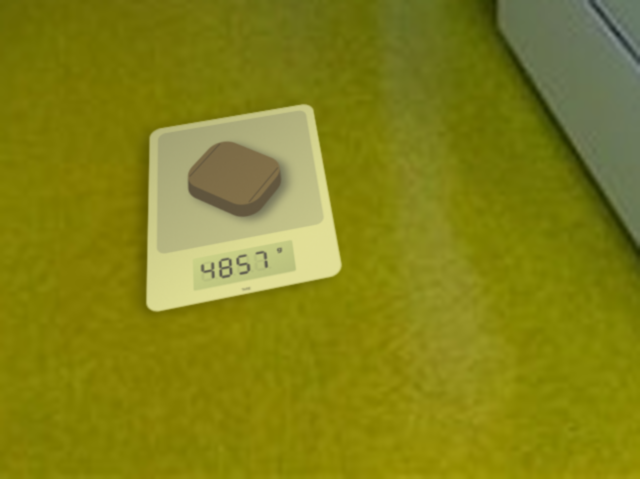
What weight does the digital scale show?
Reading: 4857 g
